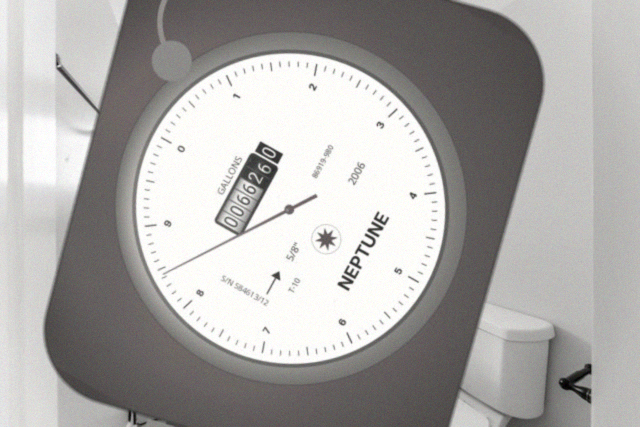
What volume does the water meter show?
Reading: 66258.4 gal
